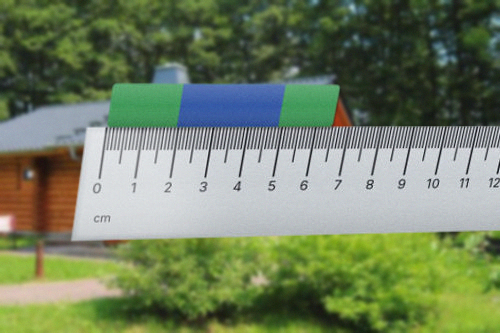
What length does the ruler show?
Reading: 6.5 cm
